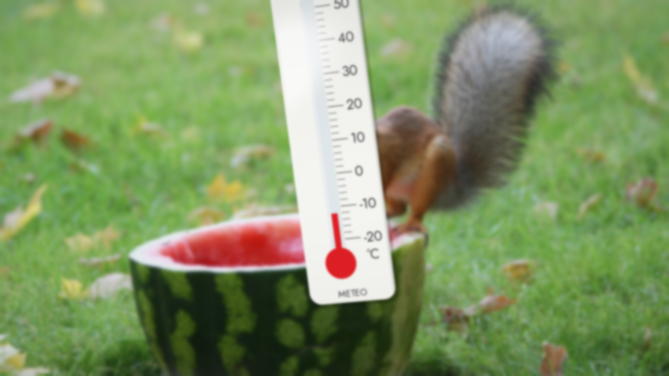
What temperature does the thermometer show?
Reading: -12 °C
